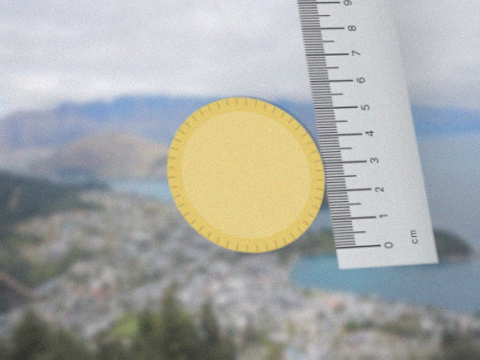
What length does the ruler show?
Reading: 5.5 cm
